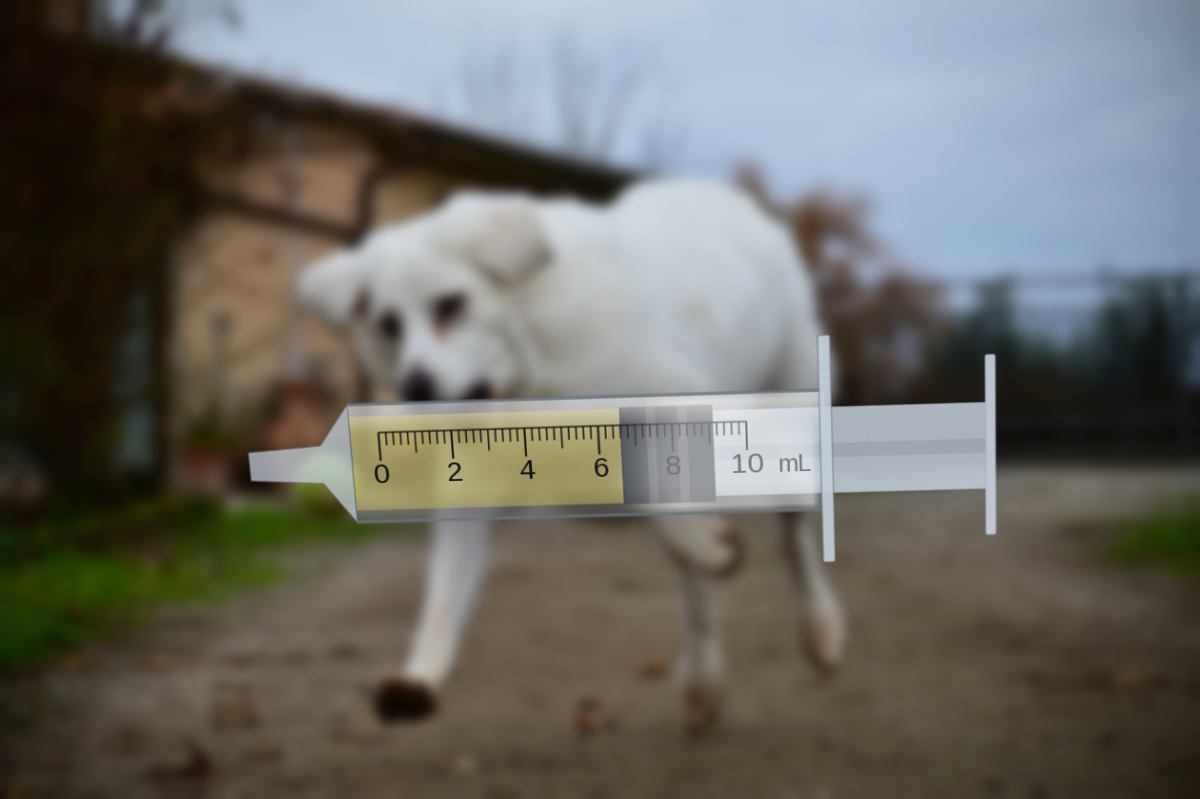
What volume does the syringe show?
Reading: 6.6 mL
